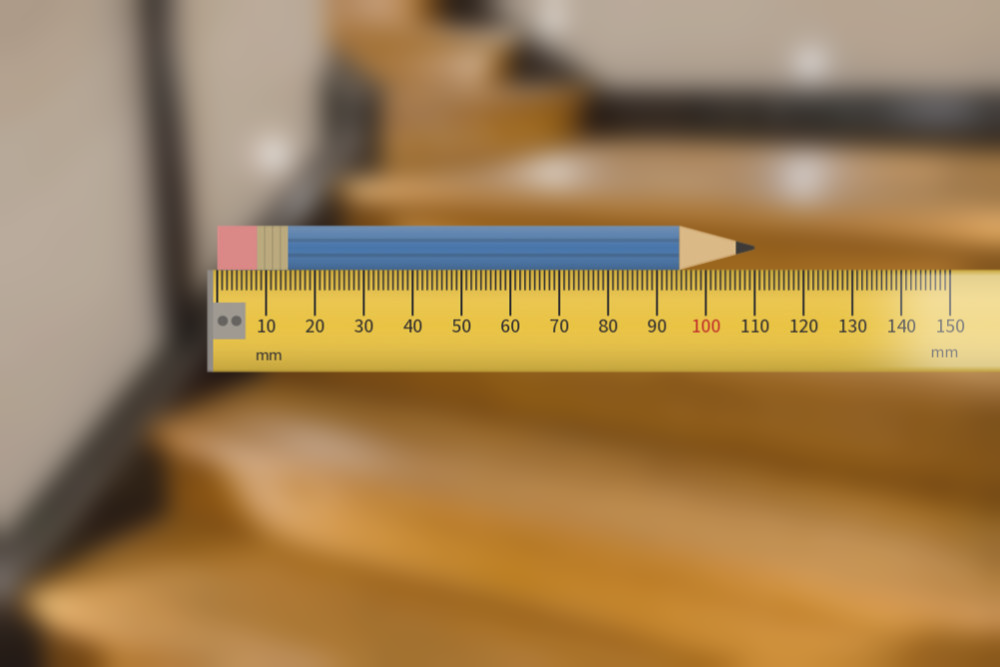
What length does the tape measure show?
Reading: 110 mm
